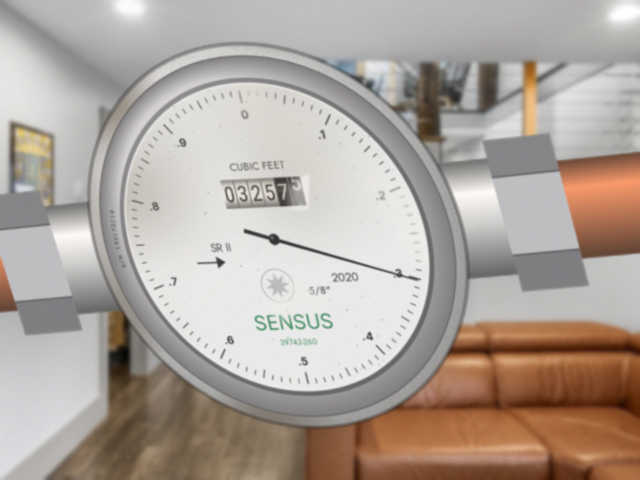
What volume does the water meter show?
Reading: 32575.30 ft³
